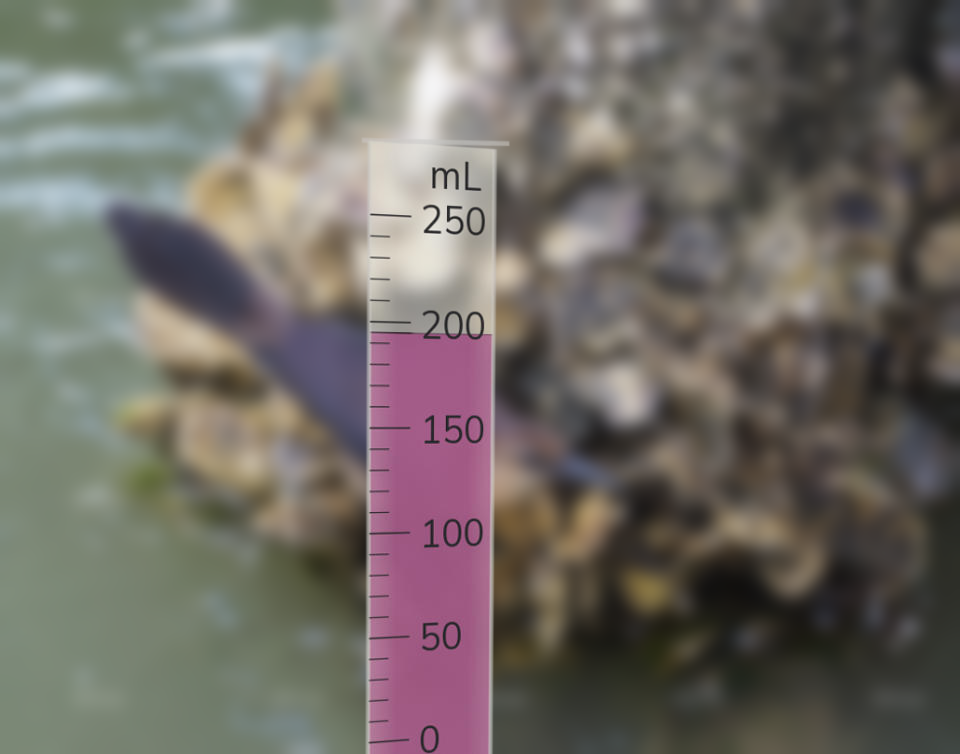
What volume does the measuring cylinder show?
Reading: 195 mL
